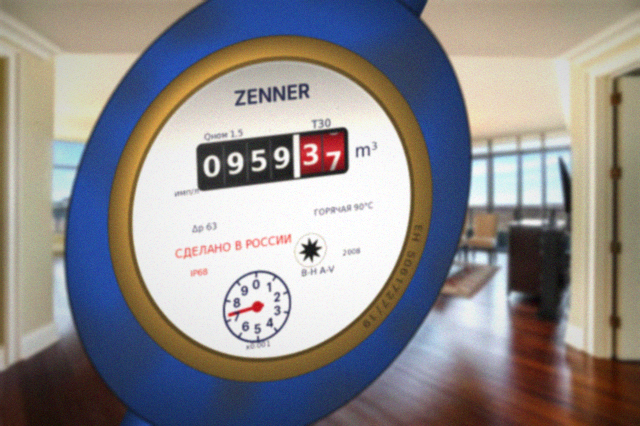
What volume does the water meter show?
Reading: 959.367 m³
